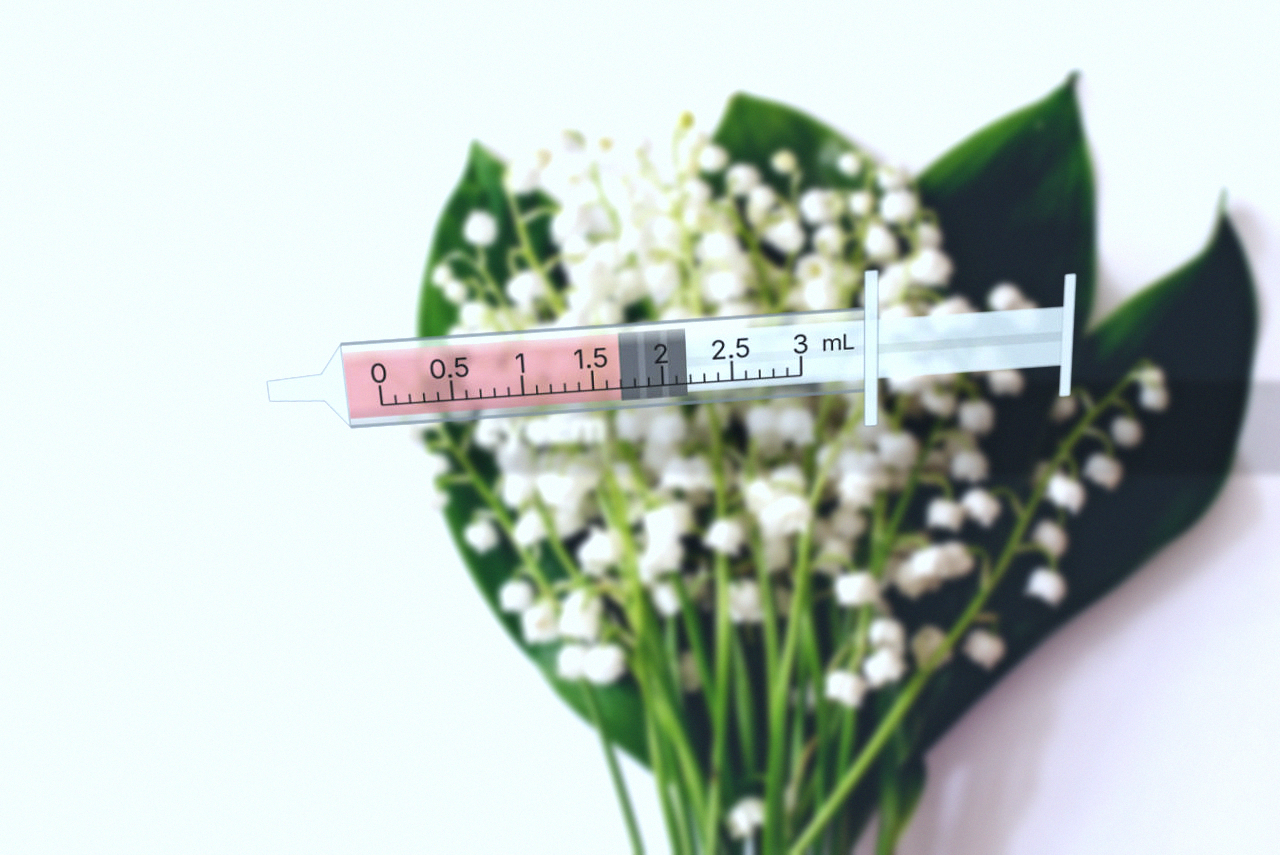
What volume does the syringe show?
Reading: 1.7 mL
